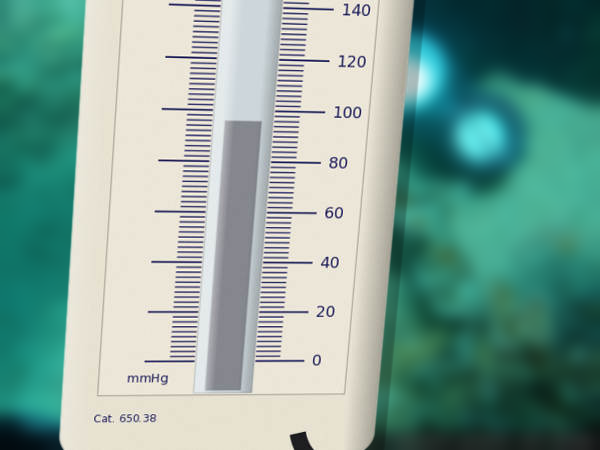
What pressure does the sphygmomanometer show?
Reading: 96 mmHg
